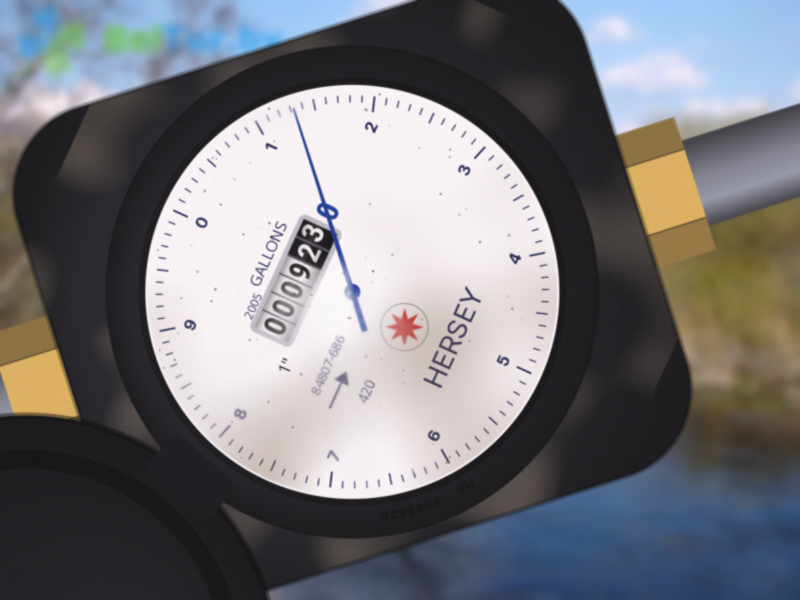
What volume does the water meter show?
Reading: 9231.3 gal
